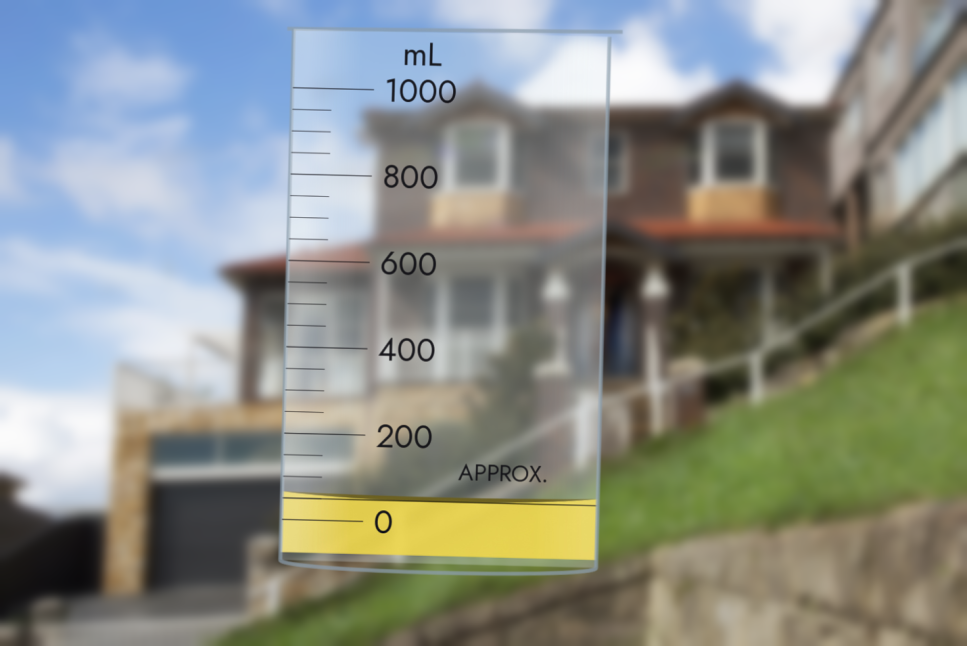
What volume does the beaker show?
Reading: 50 mL
